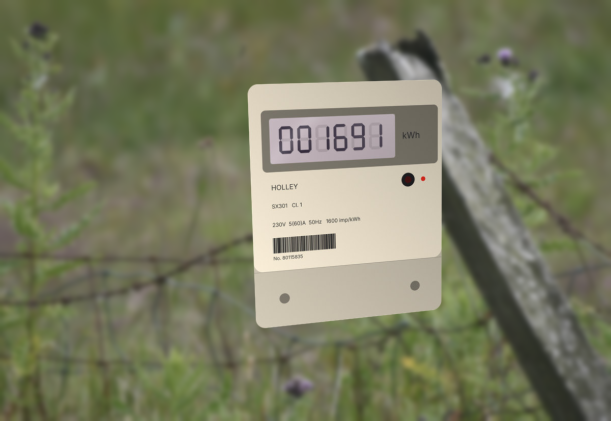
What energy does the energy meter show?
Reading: 1691 kWh
